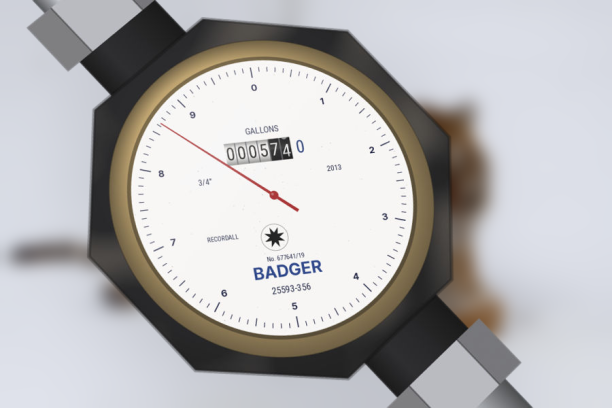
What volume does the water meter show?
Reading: 5738.6 gal
